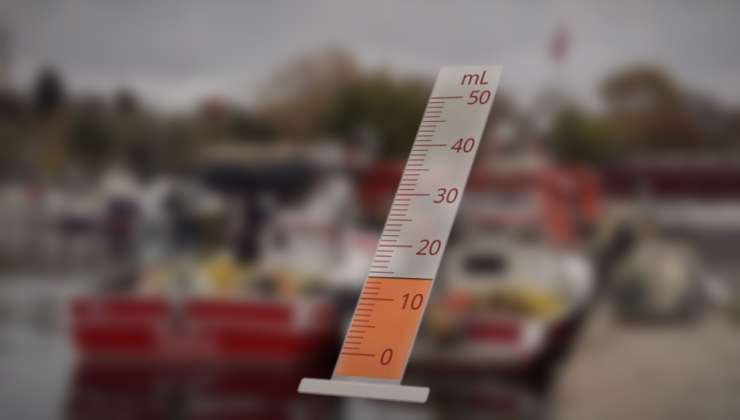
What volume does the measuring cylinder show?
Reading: 14 mL
